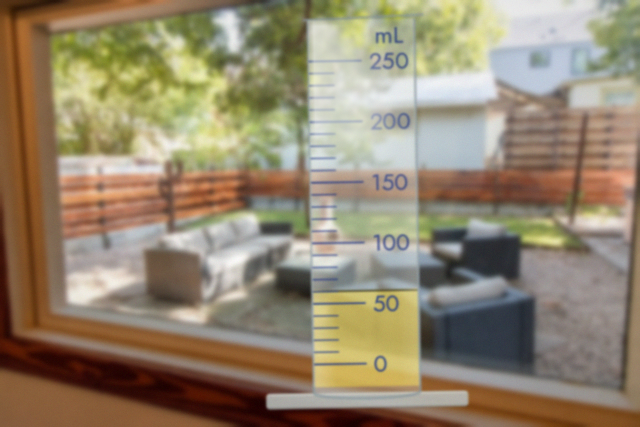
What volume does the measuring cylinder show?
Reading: 60 mL
